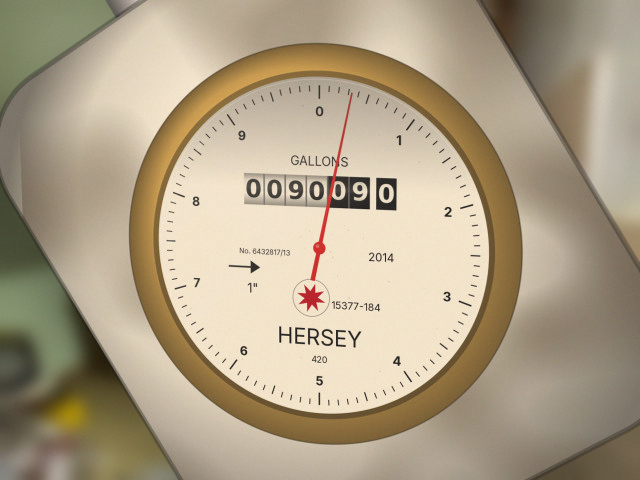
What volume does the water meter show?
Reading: 90090.3 gal
